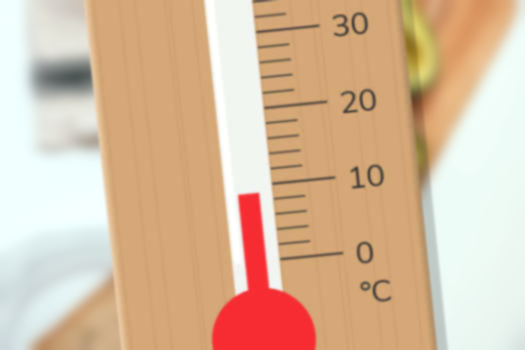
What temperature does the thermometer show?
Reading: 9 °C
